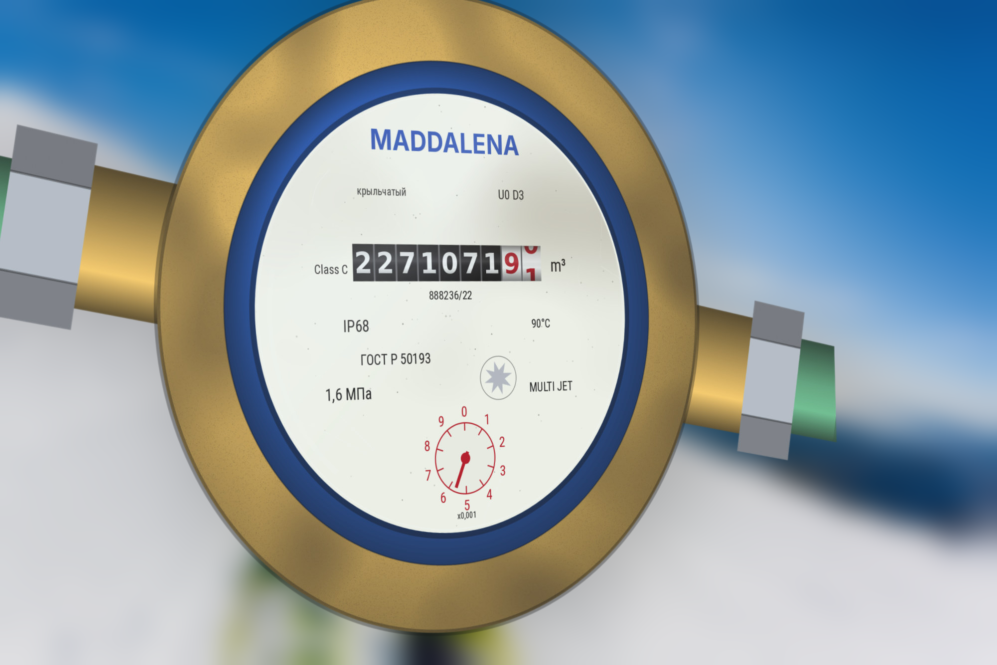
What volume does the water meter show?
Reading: 2271071.905 m³
